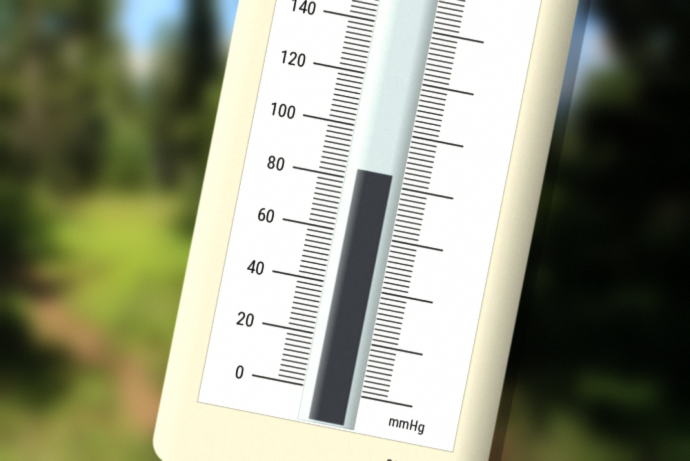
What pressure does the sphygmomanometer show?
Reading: 84 mmHg
